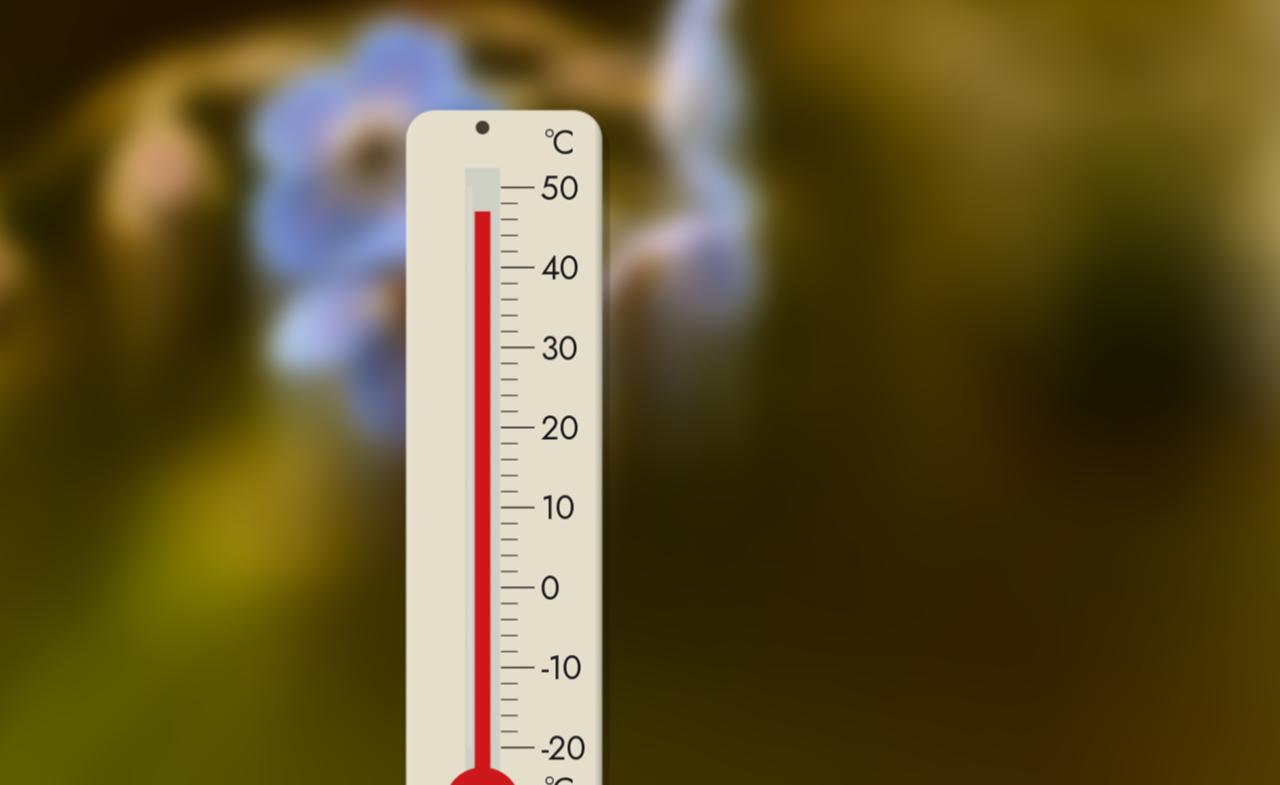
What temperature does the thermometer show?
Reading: 47 °C
